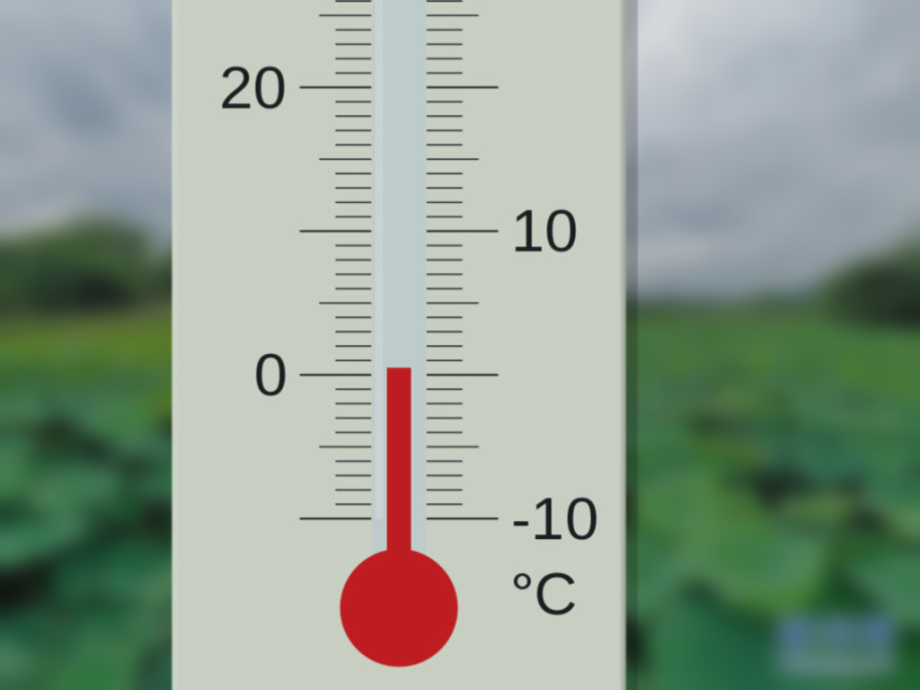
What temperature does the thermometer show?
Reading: 0.5 °C
